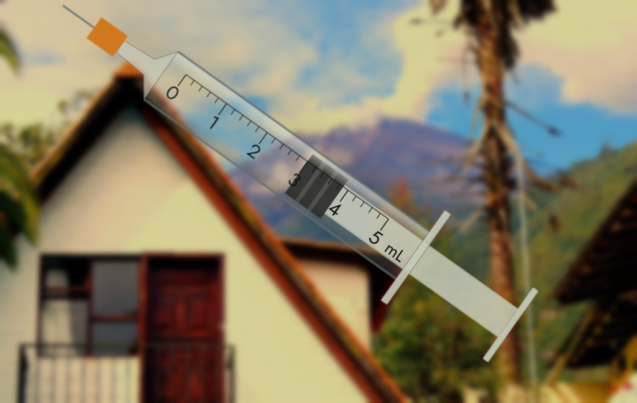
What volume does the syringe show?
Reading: 3 mL
